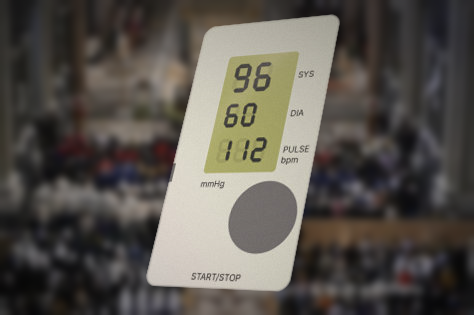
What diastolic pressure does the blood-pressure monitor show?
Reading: 60 mmHg
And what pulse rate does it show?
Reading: 112 bpm
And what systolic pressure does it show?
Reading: 96 mmHg
